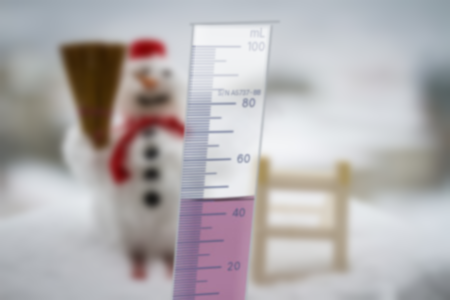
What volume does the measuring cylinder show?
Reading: 45 mL
